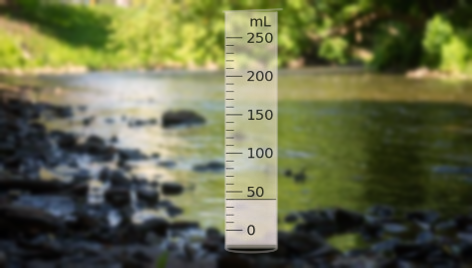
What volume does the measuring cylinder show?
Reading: 40 mL
